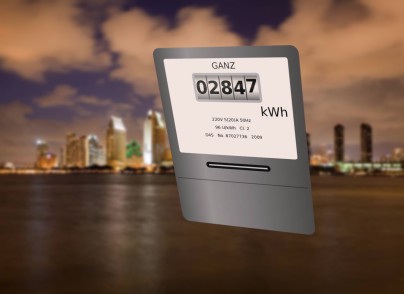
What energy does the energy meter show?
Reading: 2847 kWh
